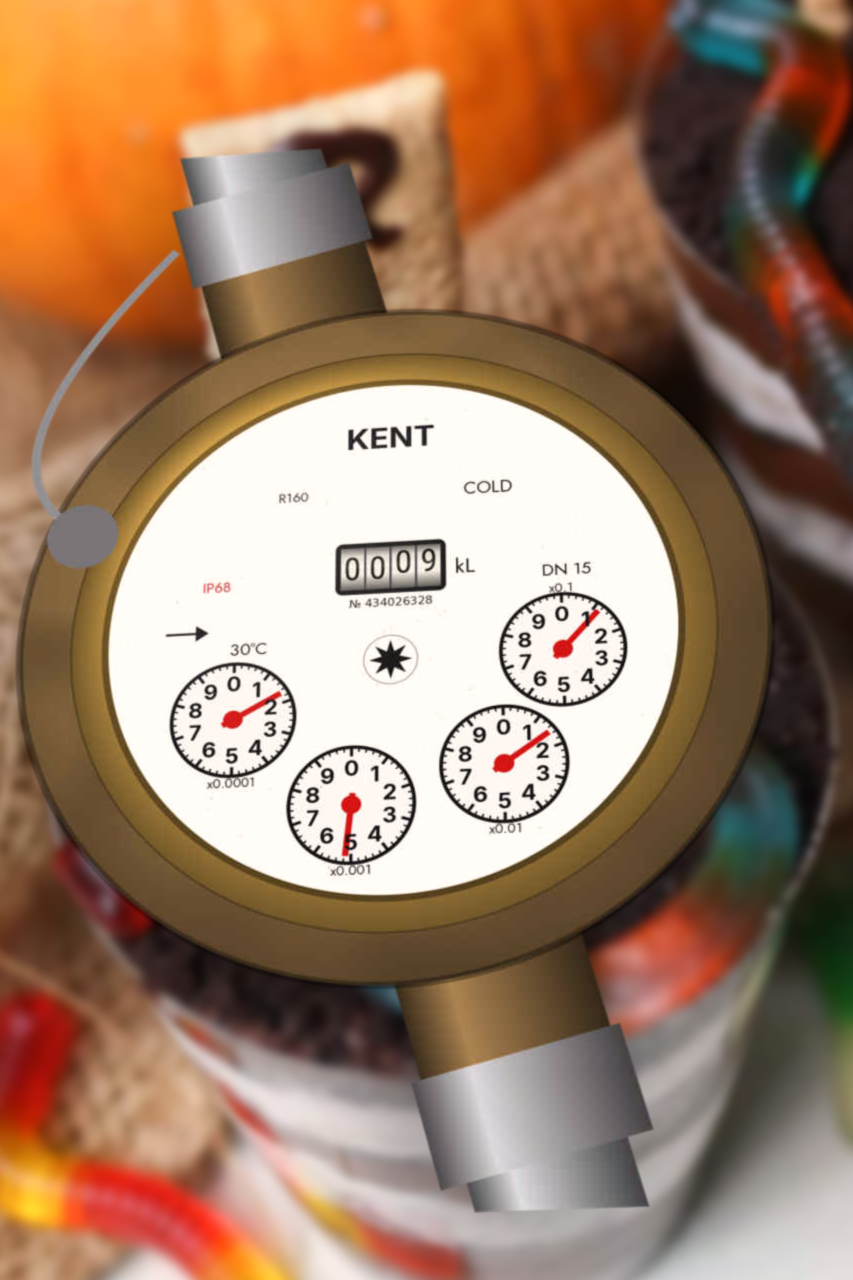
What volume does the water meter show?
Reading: 9.1151 kL
